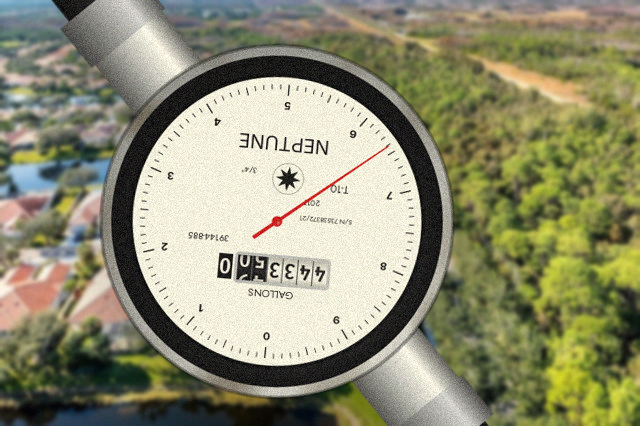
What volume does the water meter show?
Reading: 4433496.4 gal
